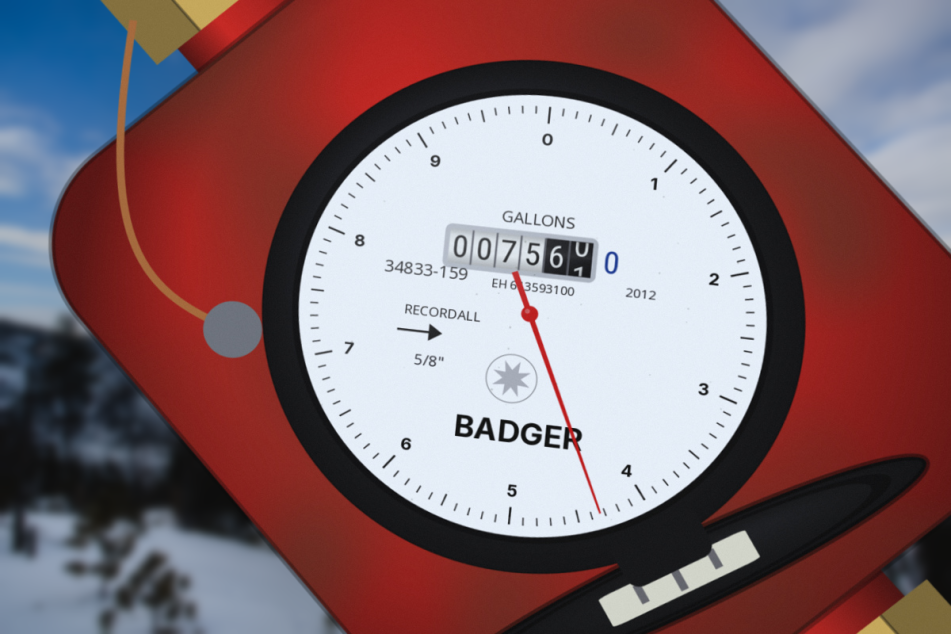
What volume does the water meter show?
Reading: 75604.3 gal
